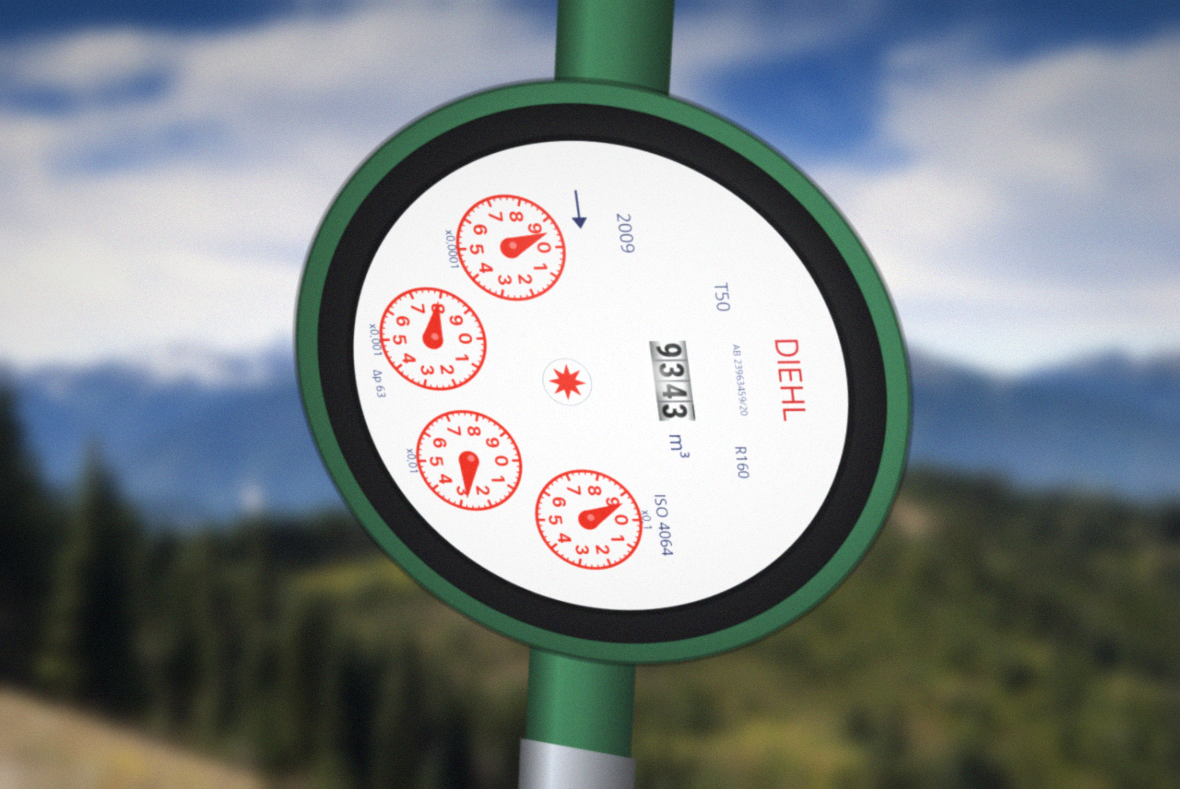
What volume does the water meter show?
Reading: 9342.9279 m³
